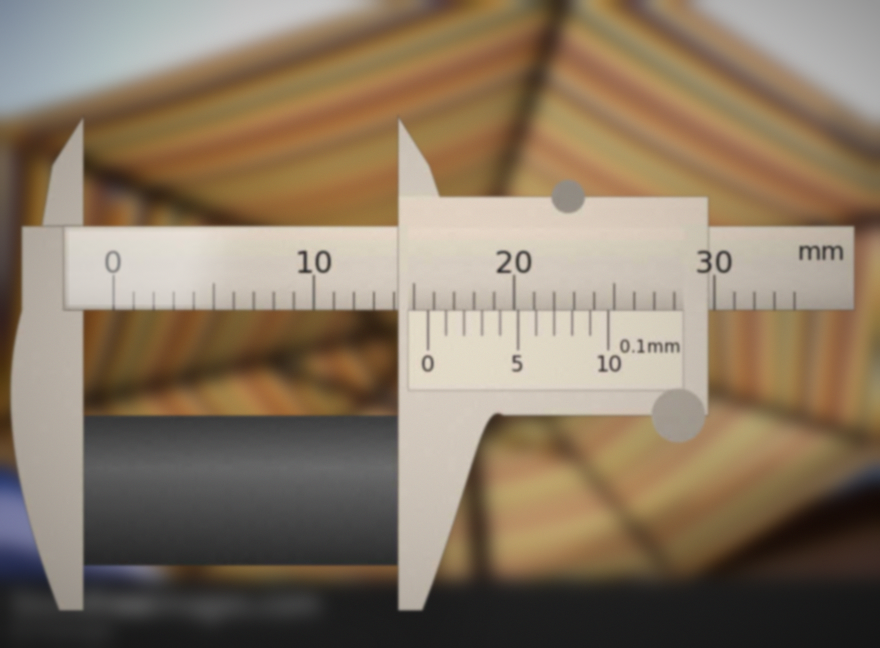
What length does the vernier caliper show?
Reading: 15.7 mm
